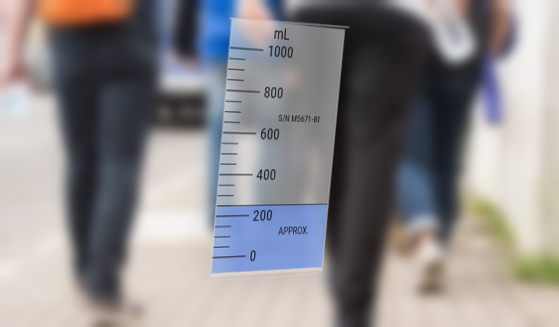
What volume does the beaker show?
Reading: 250 mL
